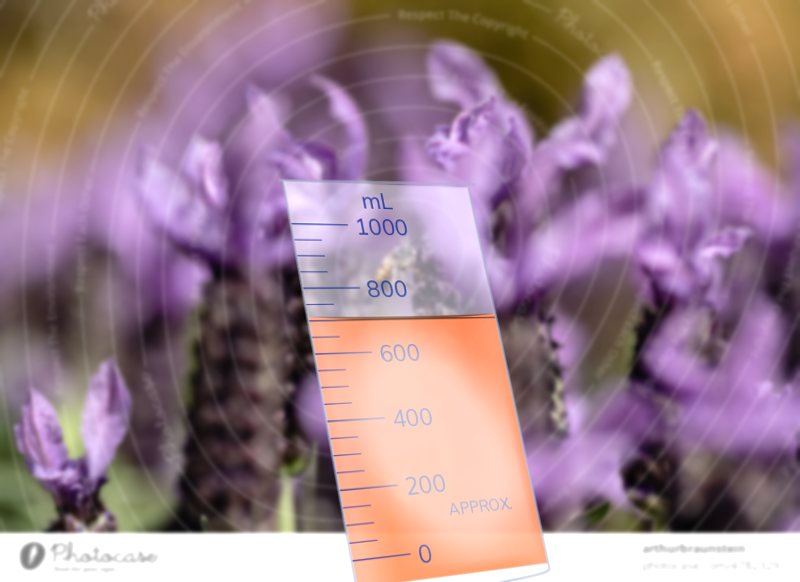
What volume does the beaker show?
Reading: 700 mL
